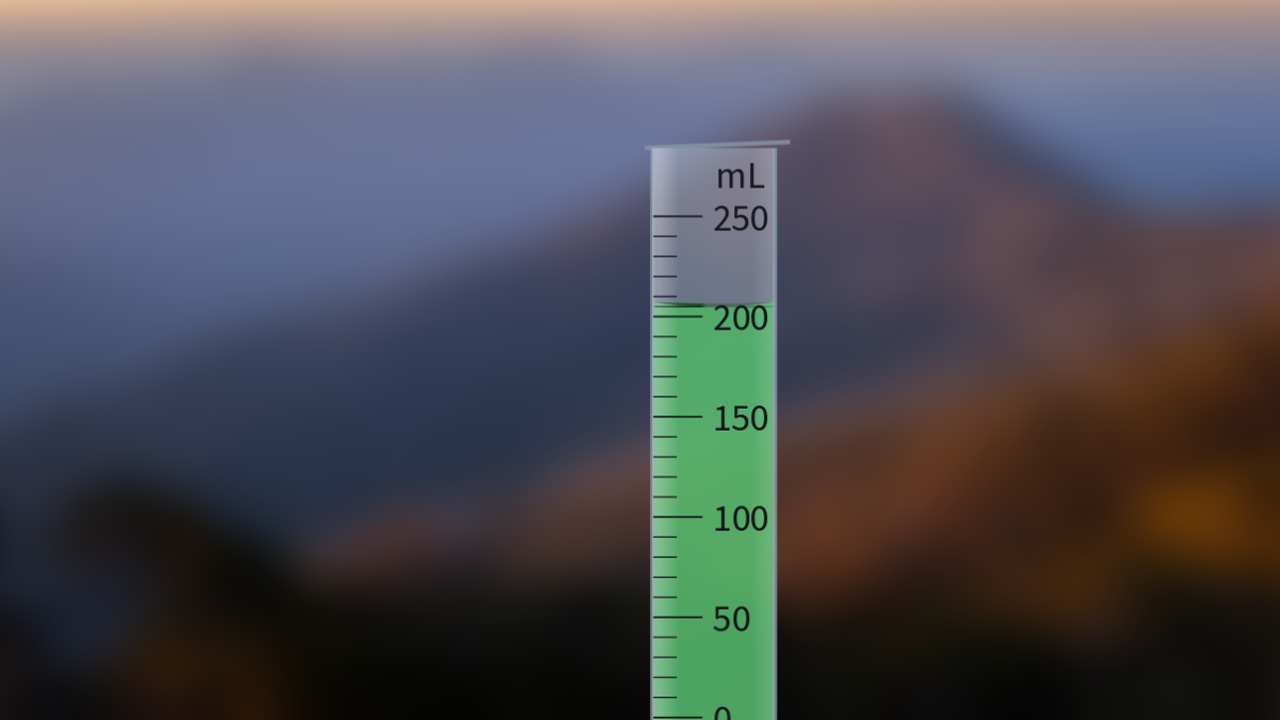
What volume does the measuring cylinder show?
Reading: 205 mL
